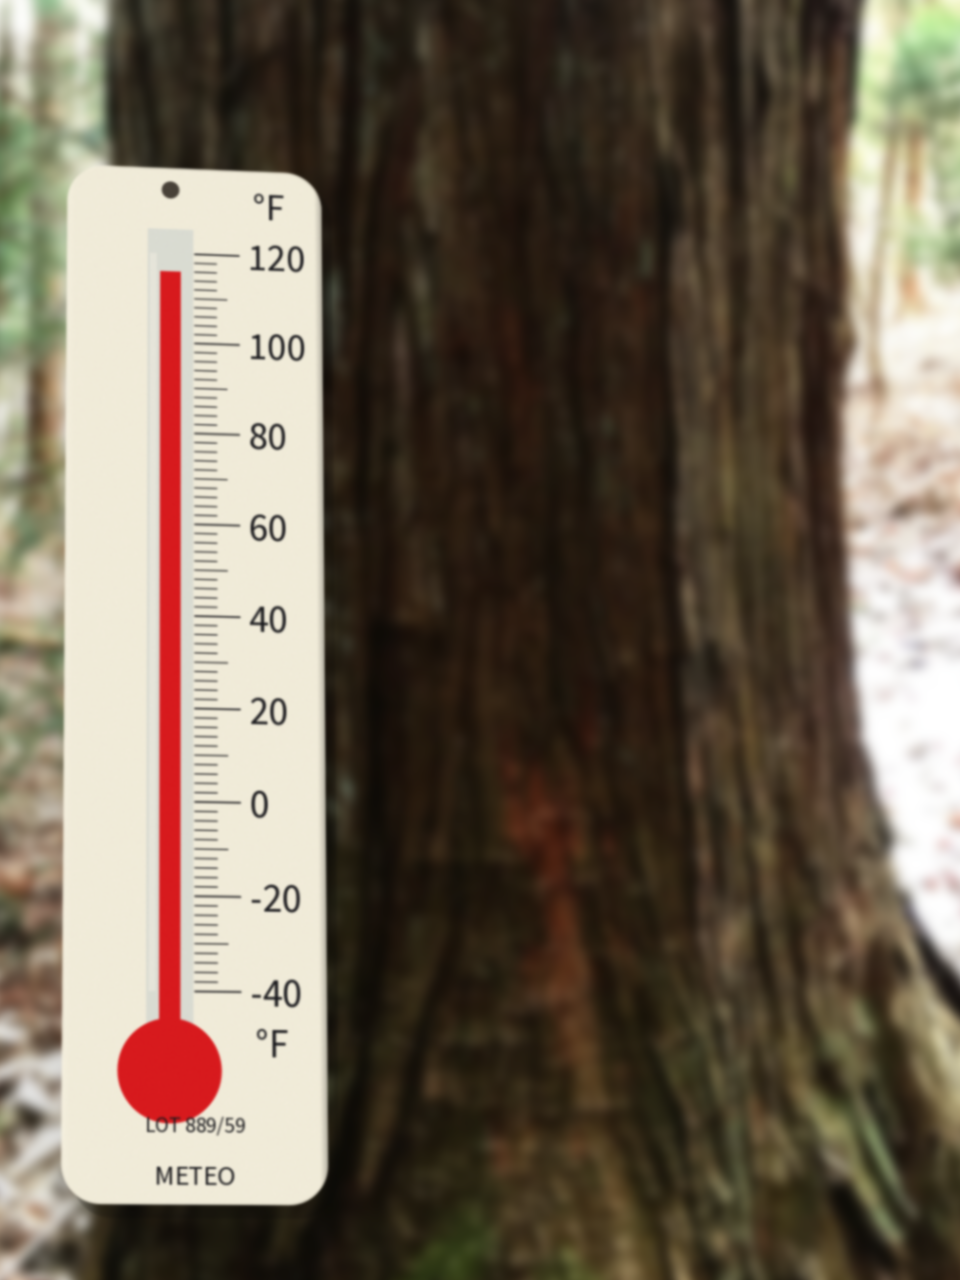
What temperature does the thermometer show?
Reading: 116 °F
